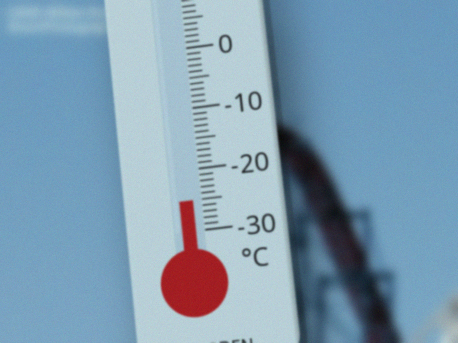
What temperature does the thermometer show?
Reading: -25 °C
